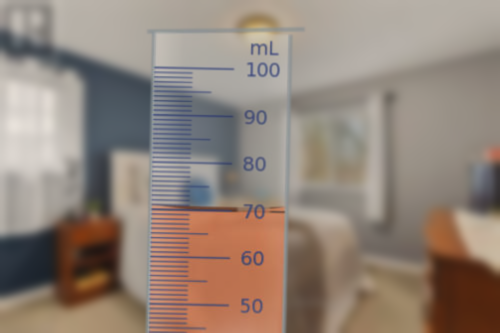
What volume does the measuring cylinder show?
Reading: 70 mL
